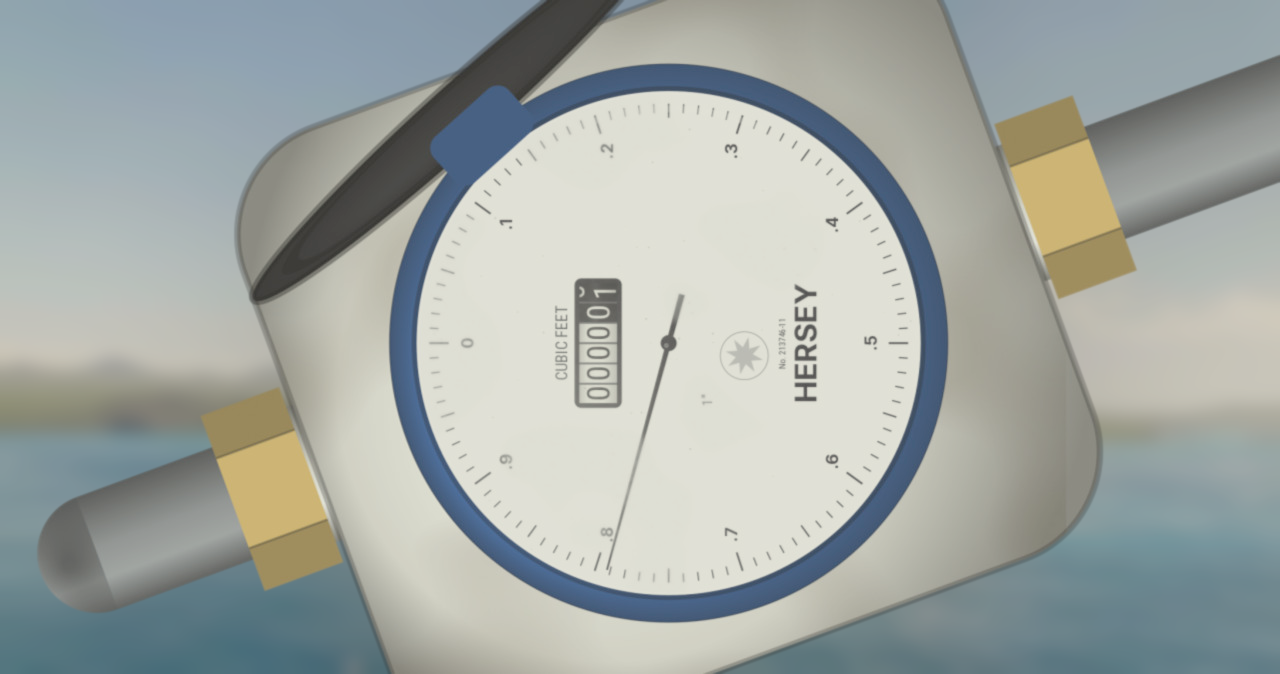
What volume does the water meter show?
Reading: 0.79 ft³
